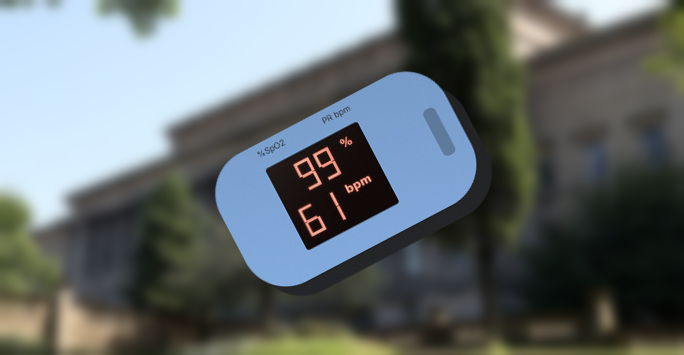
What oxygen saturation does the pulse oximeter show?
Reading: 99 %
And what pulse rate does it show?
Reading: 61 bpm
